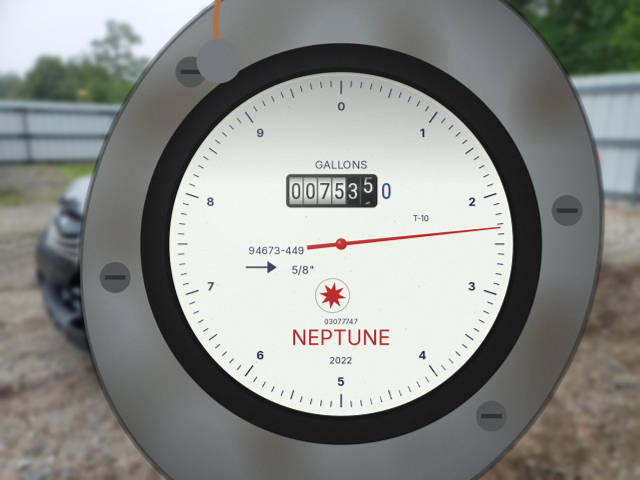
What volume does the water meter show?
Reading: 75352.3 gal
